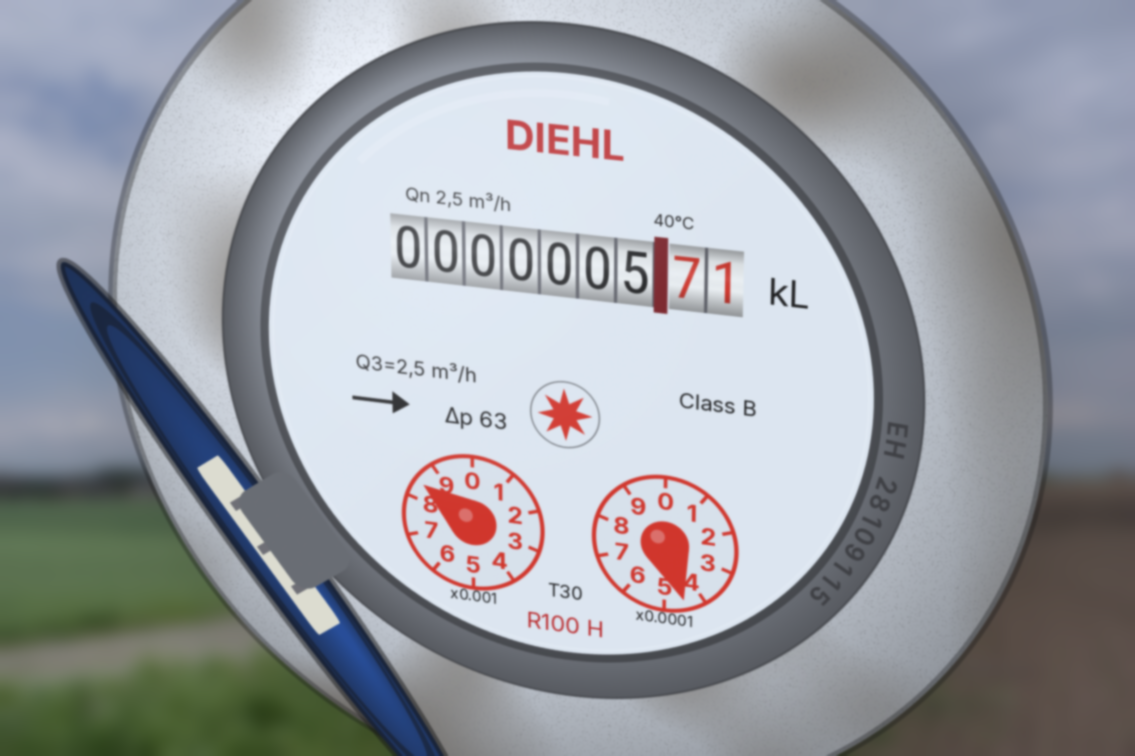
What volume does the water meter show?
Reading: 5.7184 kL
